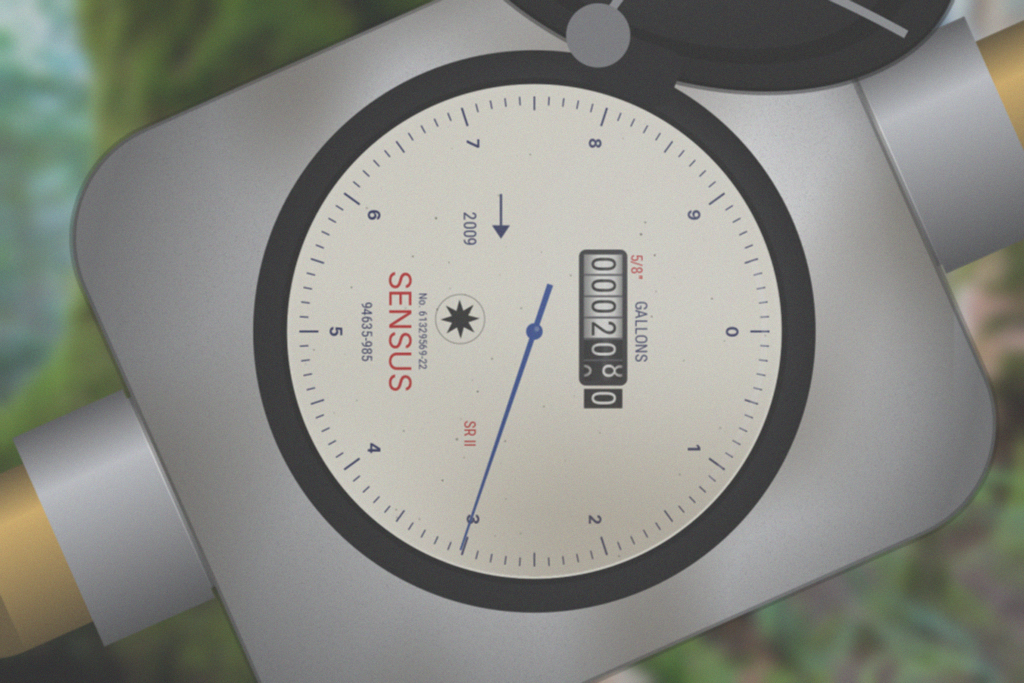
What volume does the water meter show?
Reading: 2083.0 gal
